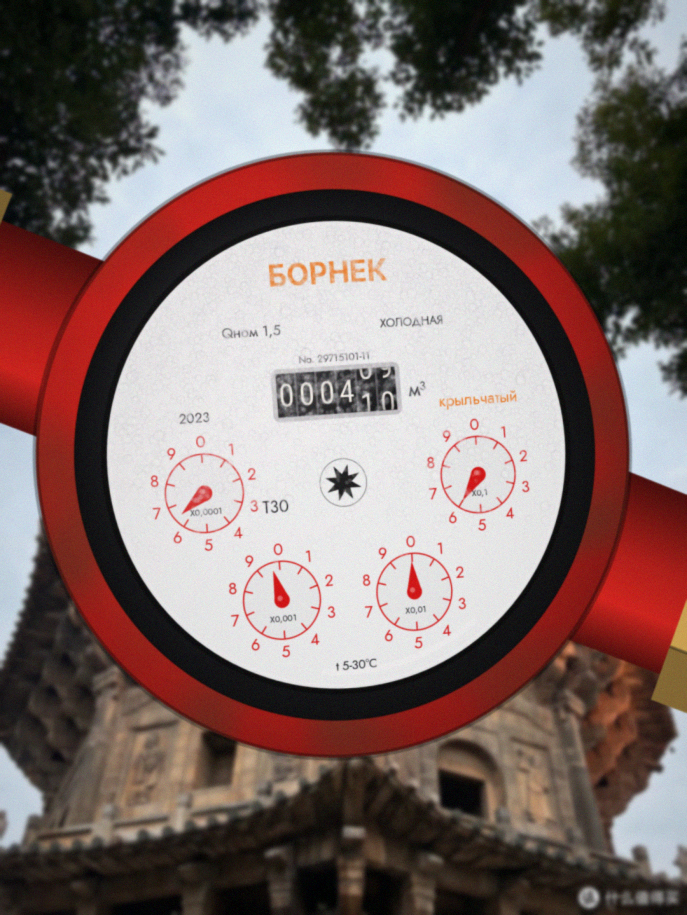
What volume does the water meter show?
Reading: 409.5996 m³
